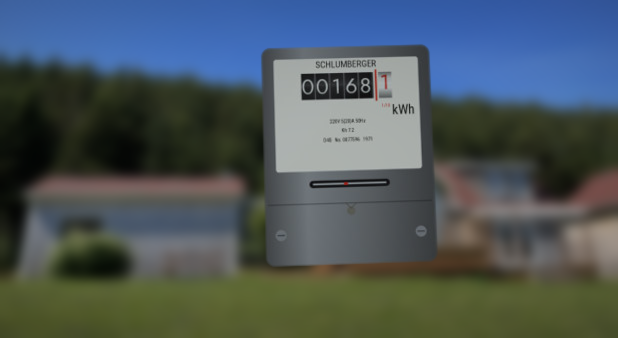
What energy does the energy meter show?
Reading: 168.1 kWh
